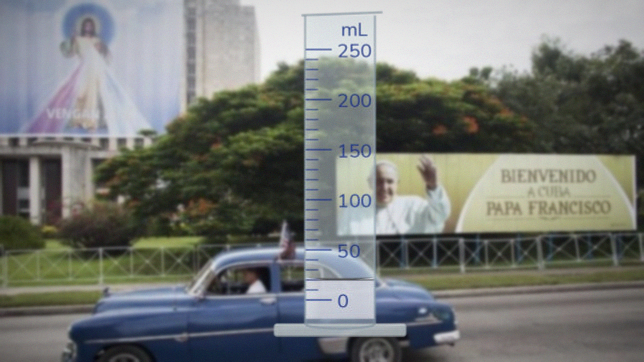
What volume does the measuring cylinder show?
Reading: 20 mL
